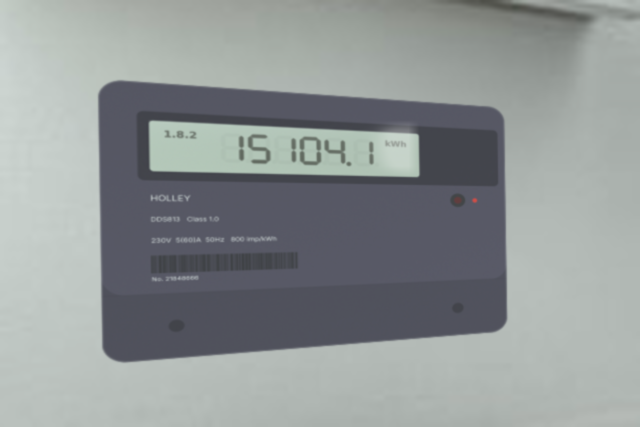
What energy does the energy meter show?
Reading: 15104.1 kWh
